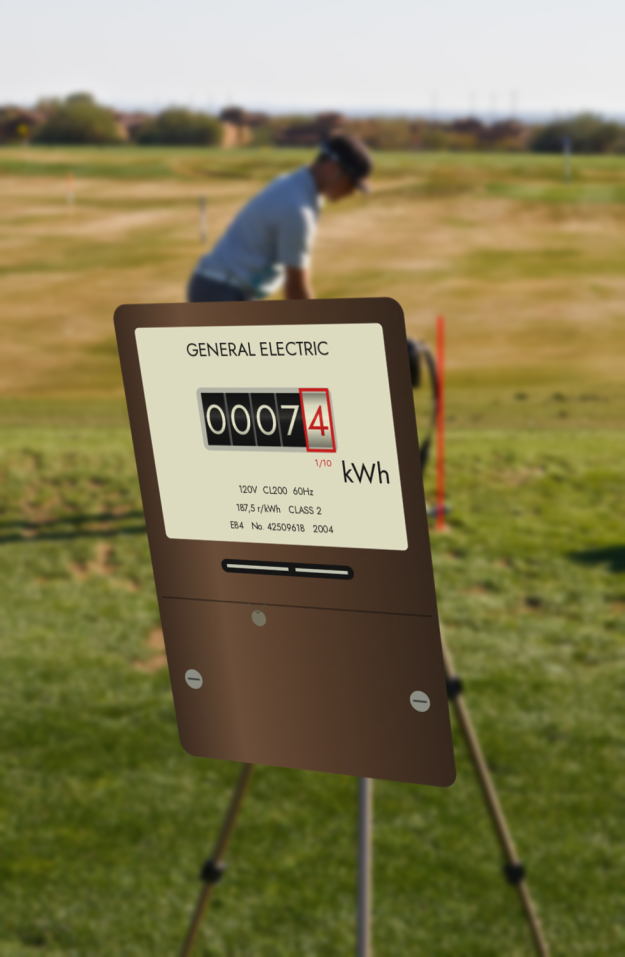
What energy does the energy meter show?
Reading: 7.4 kWh
